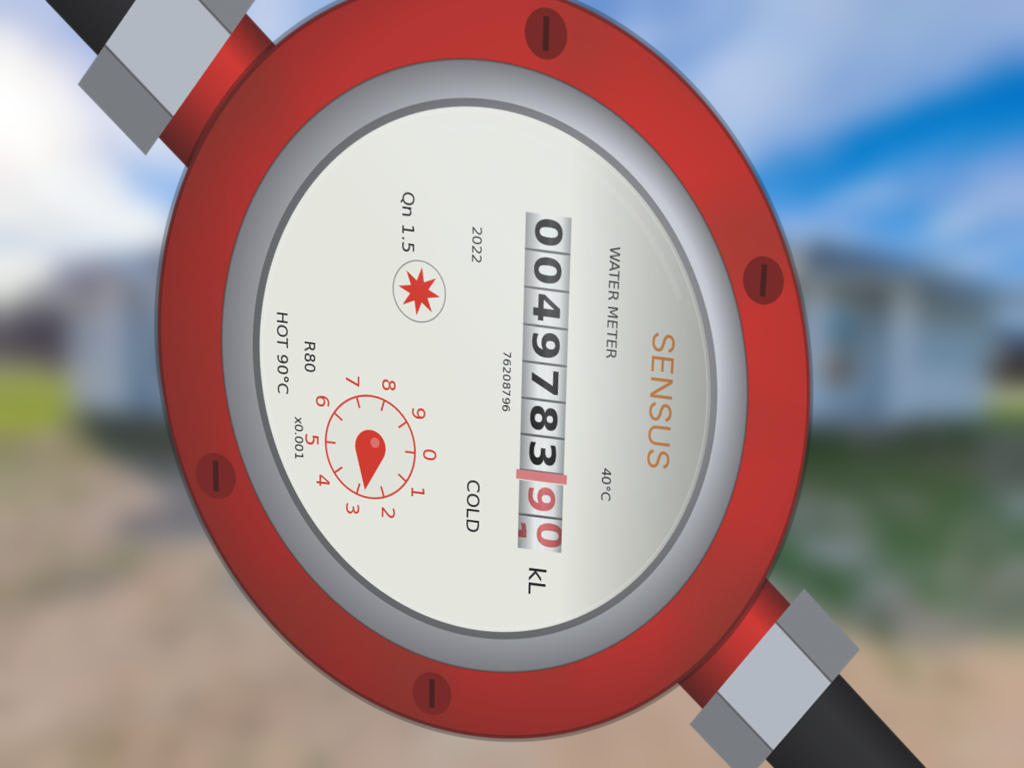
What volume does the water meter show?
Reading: 49783.902 kL
